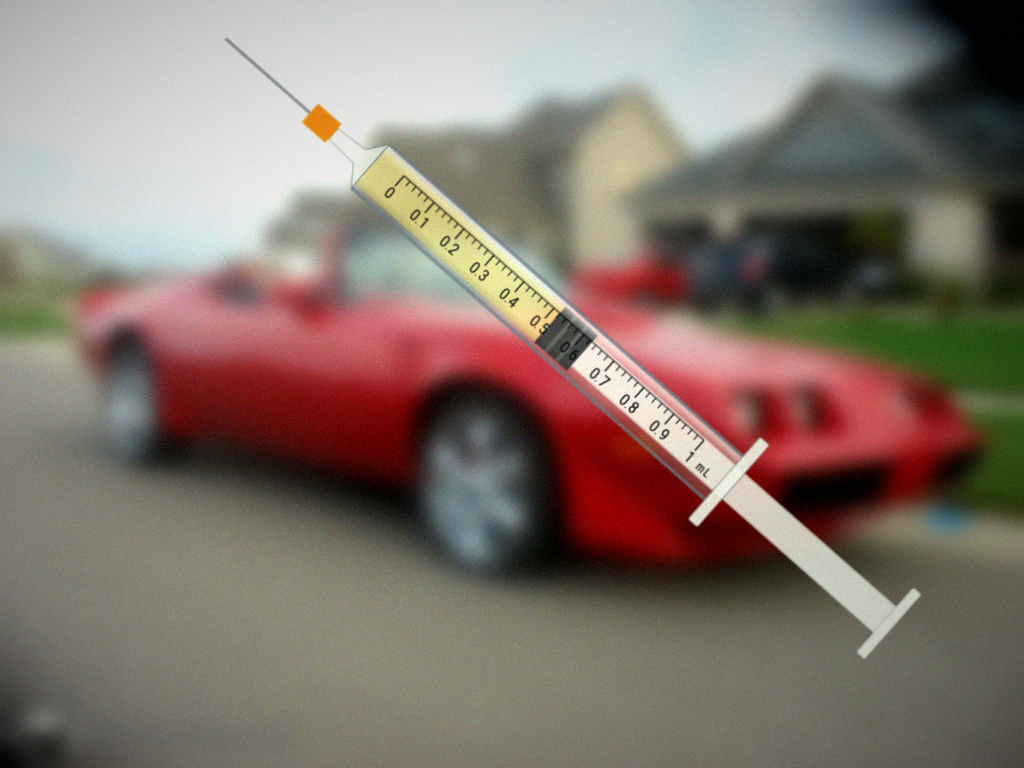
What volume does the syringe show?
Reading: 0.52 mL
